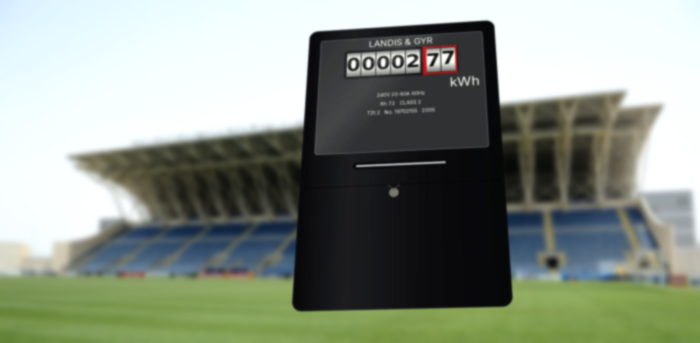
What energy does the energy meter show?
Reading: 2.77 kWh
